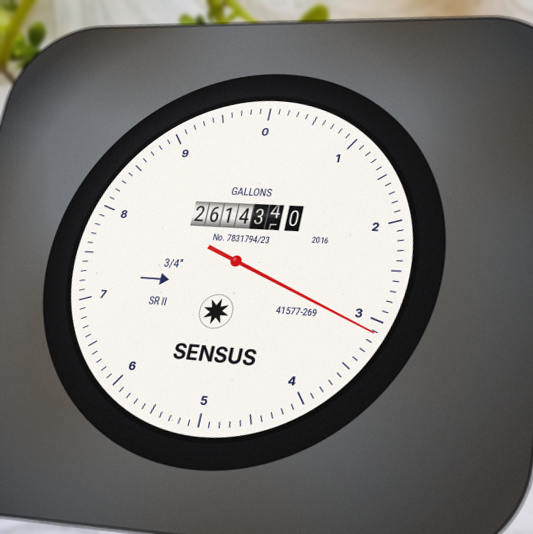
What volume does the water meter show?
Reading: 2614343.1 gal
